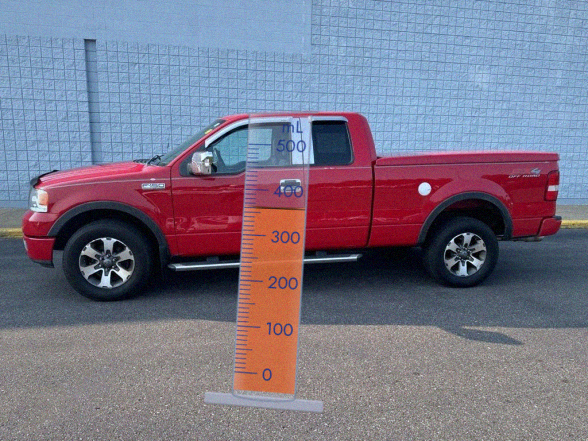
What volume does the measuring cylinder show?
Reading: 360 mL
